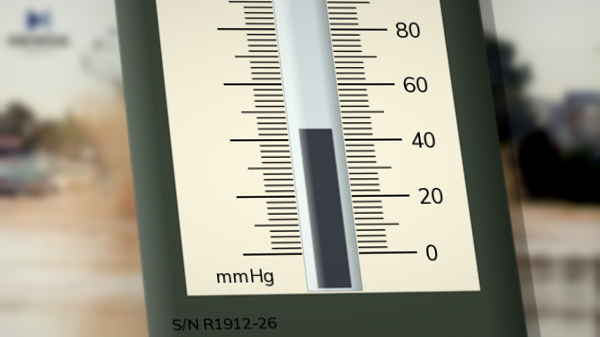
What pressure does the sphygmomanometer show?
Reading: 44 mmHg
